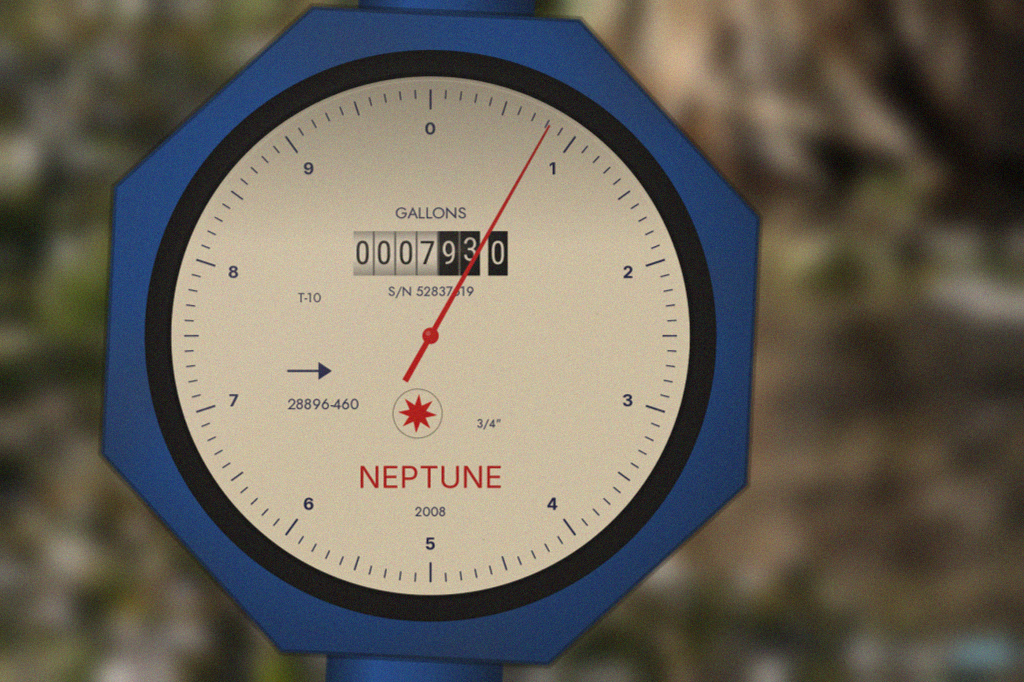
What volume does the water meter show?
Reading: 7930.8 gal
